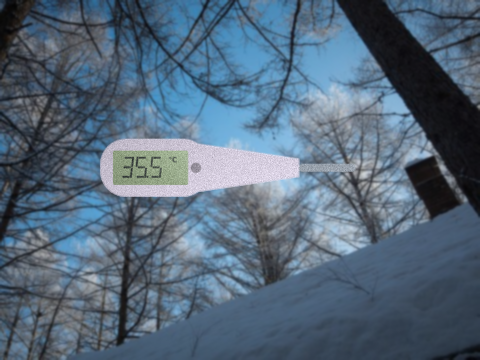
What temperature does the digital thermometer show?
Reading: 35.5 °C
